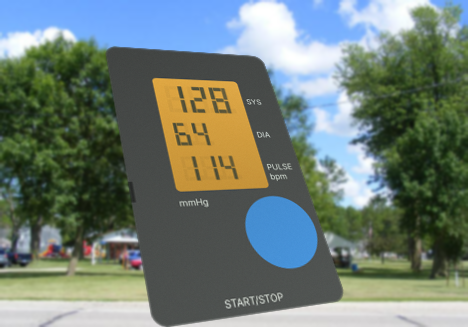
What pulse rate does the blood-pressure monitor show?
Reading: 114 bpm
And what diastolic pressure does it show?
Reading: 64 mmHg
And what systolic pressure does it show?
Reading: 128 mmHg
